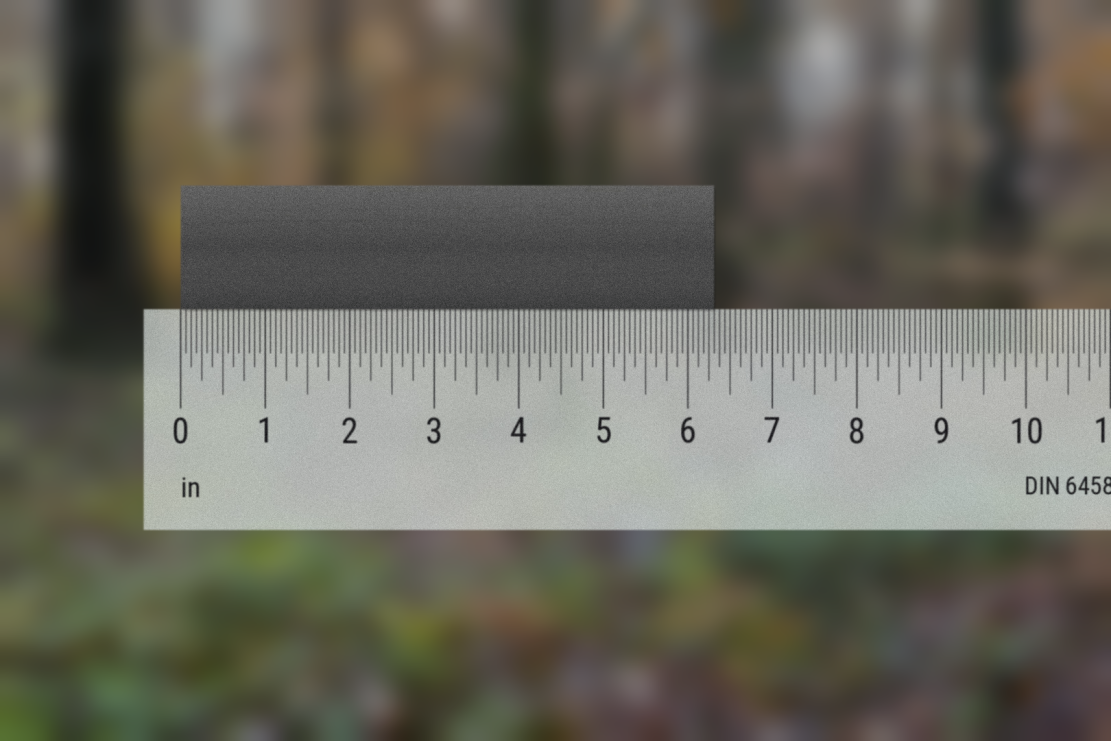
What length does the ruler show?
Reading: 6.3125 in
